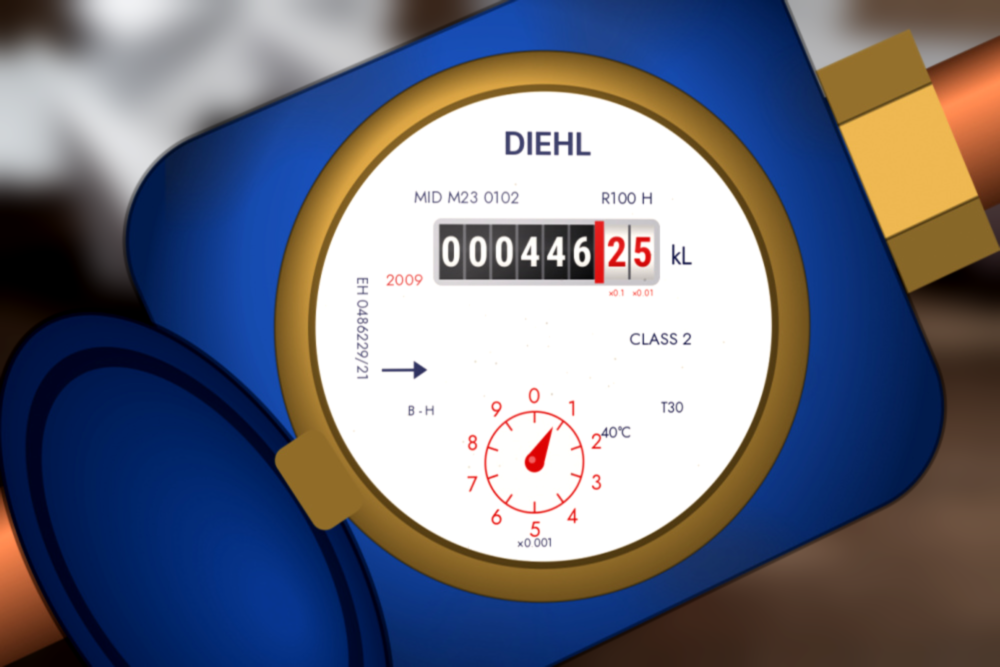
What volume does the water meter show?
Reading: 446.250 kL
